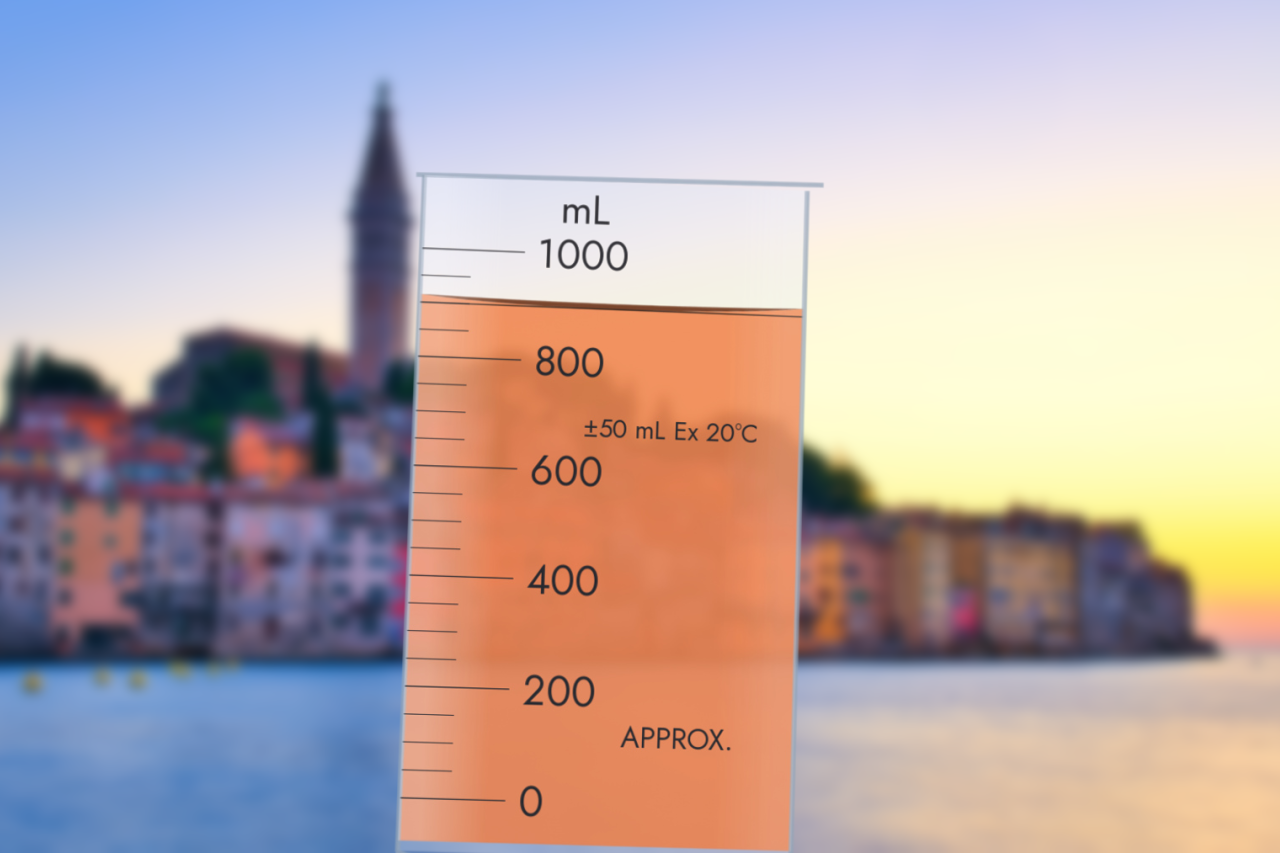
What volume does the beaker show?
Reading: 900 mL
